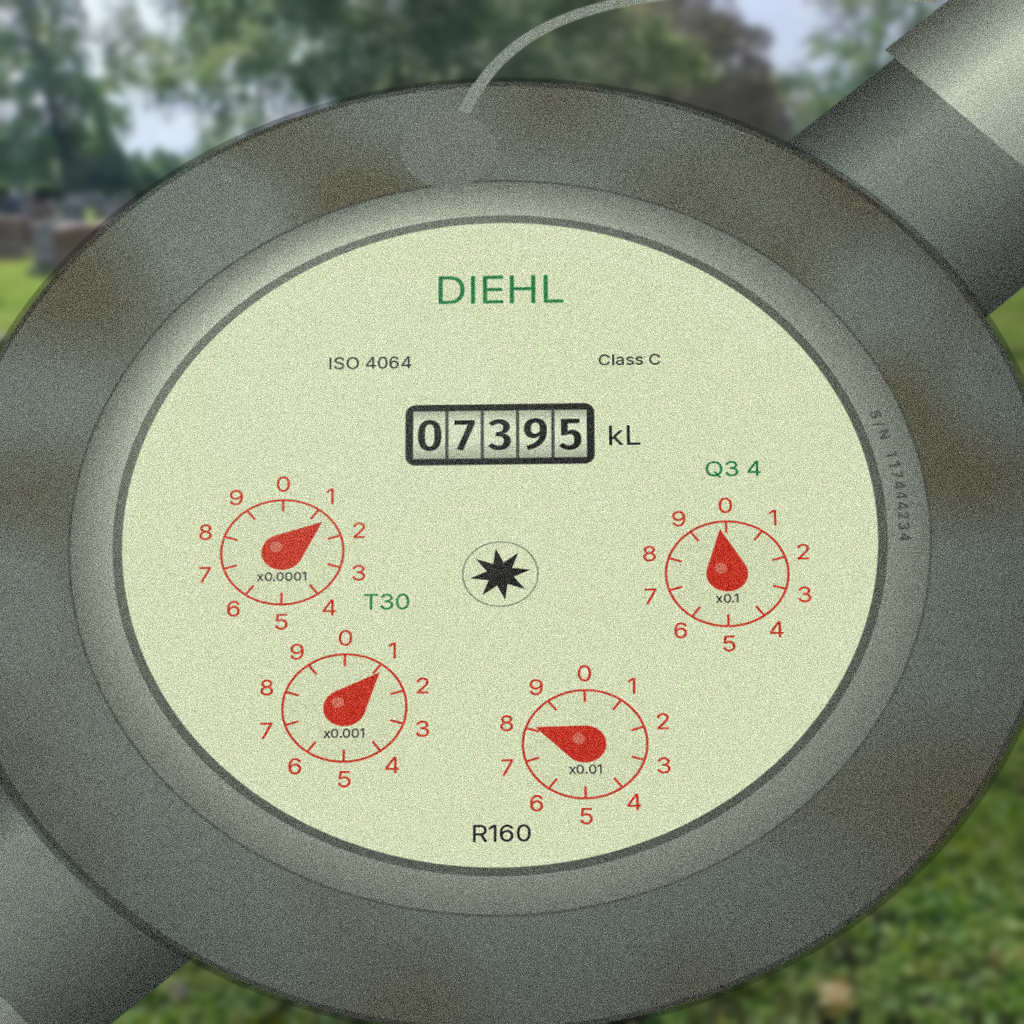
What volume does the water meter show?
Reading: 7394.9811 kL
